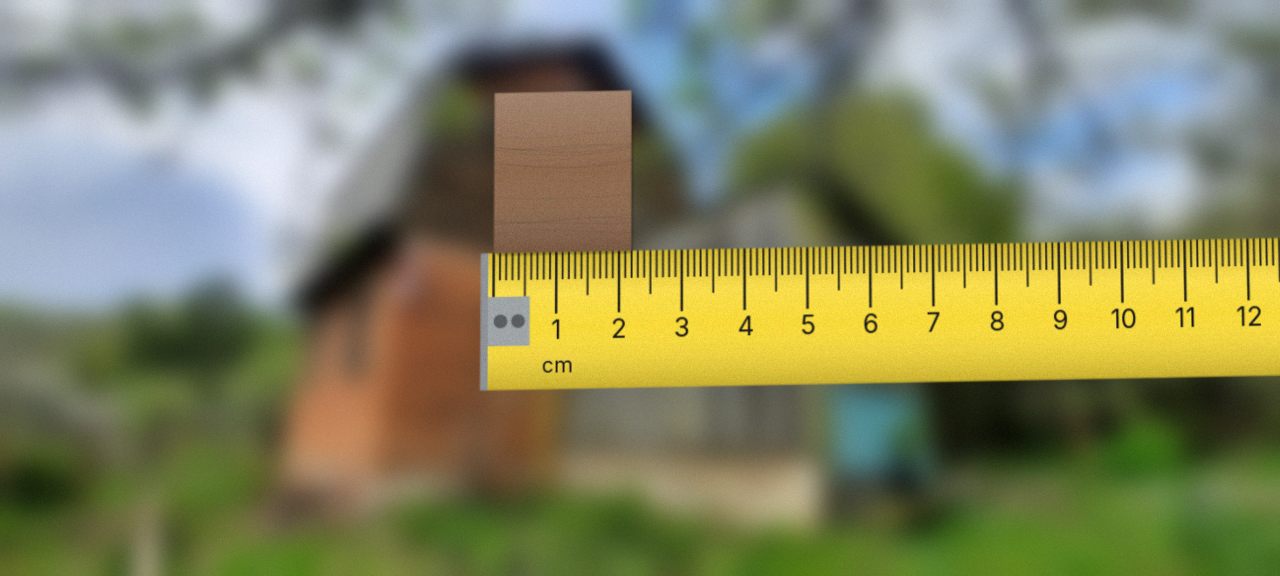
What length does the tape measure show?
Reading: 2.2 cm
